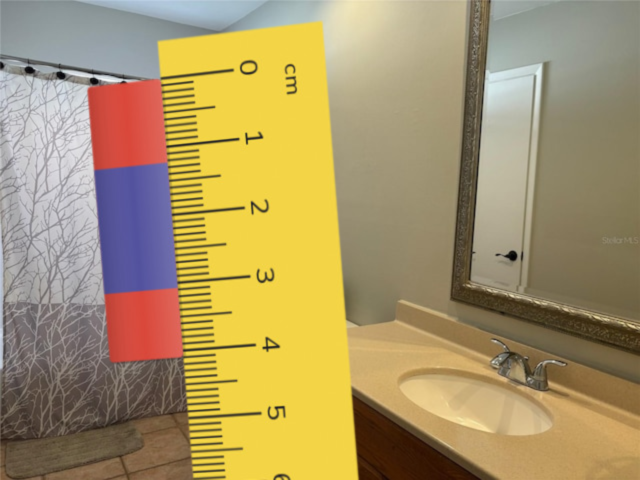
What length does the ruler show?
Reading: 4.1 cm
